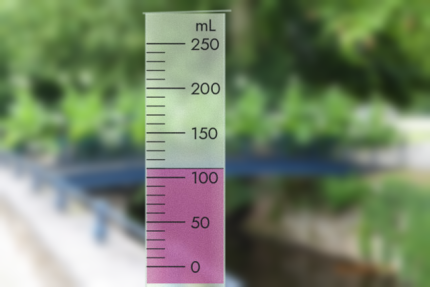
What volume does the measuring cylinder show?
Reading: 110 mL
